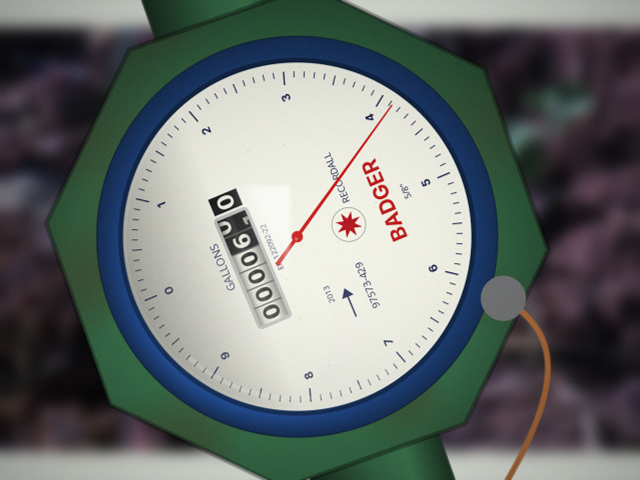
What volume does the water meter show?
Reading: 604.1 gal
